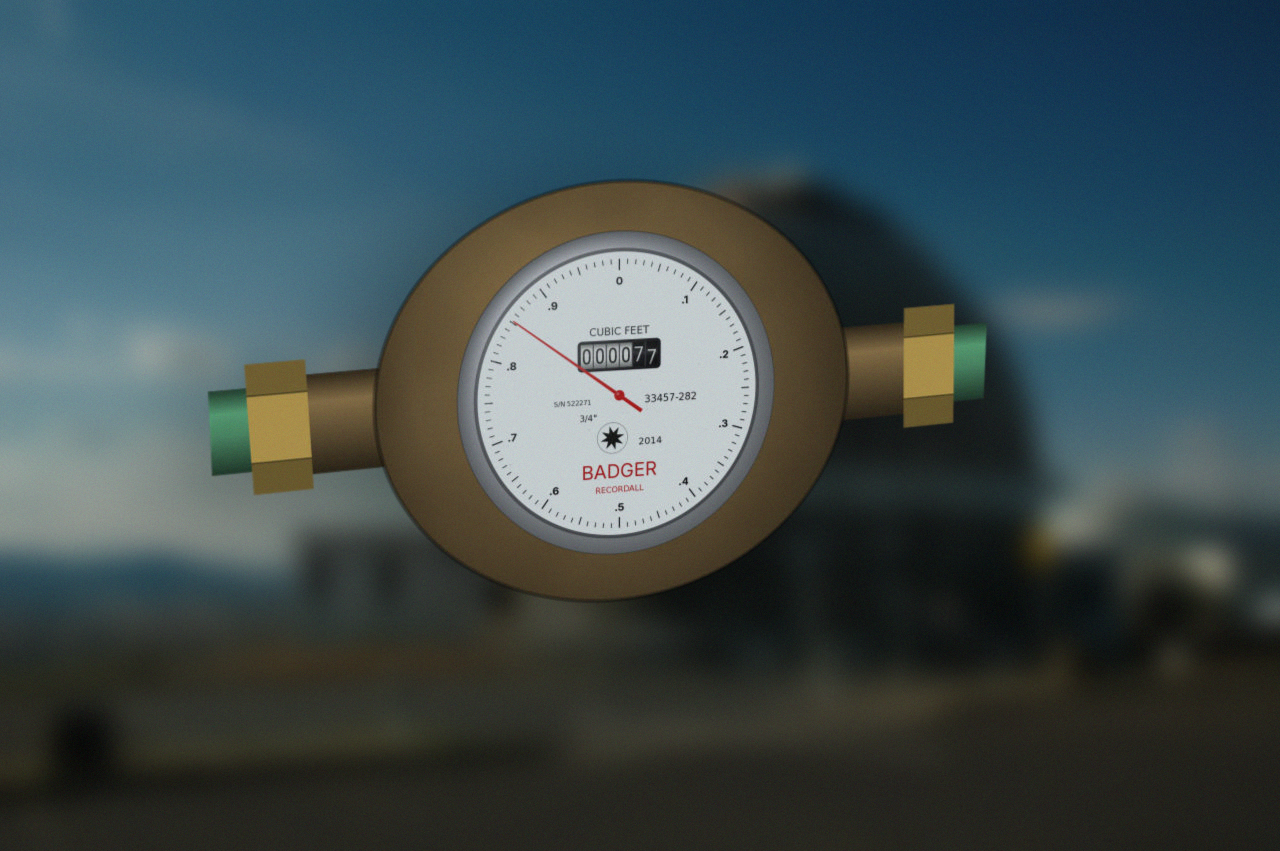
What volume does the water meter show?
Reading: 76.85 ft³
